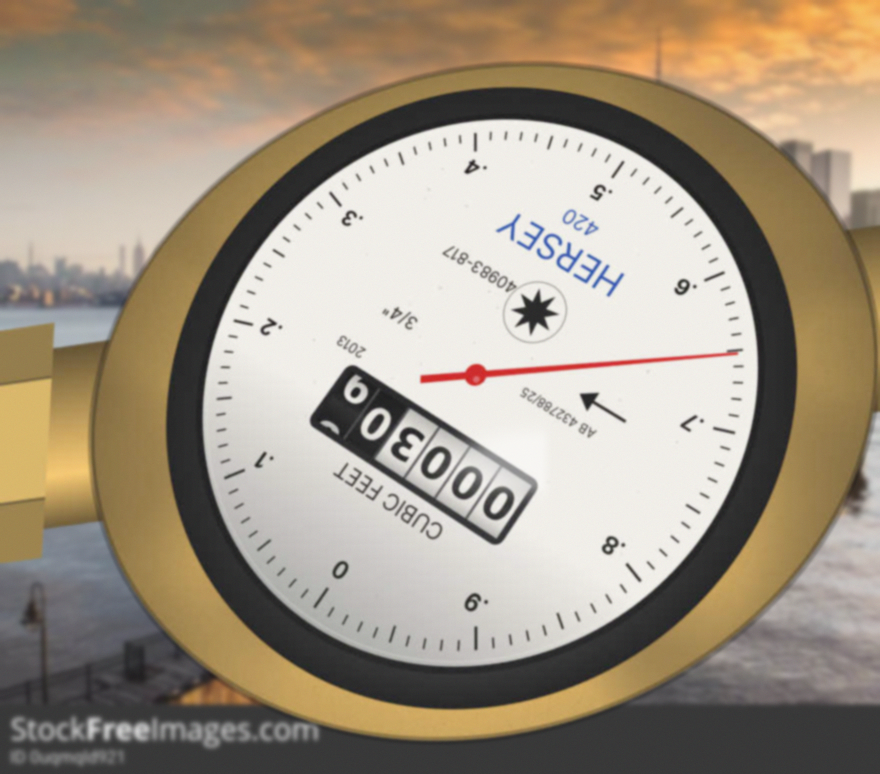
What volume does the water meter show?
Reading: 308.65 ft³
